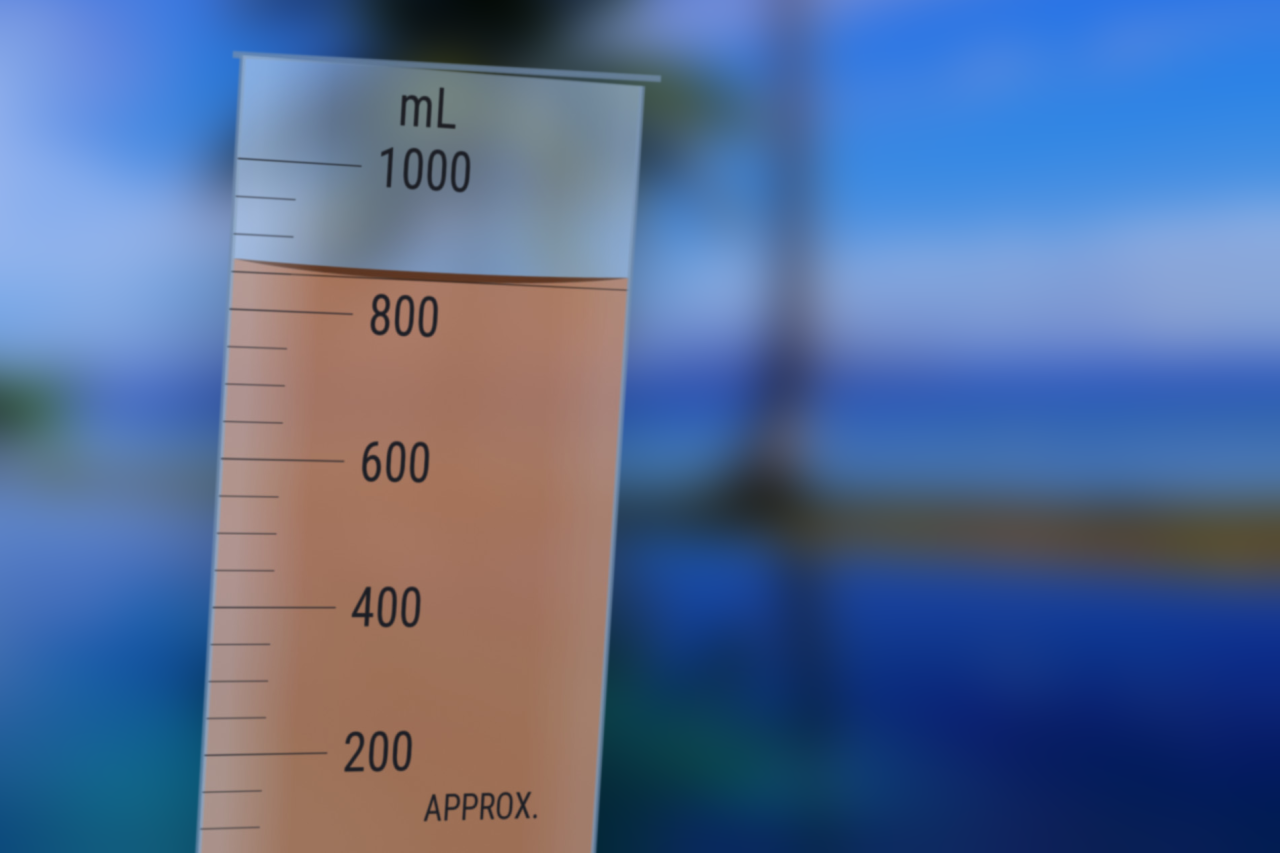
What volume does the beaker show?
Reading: 850 mL
